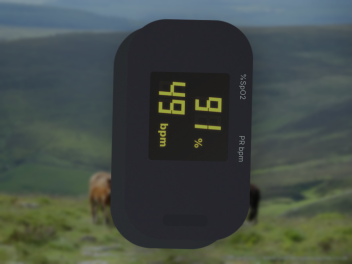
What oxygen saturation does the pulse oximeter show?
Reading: 91 %
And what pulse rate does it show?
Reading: 49 bpm
